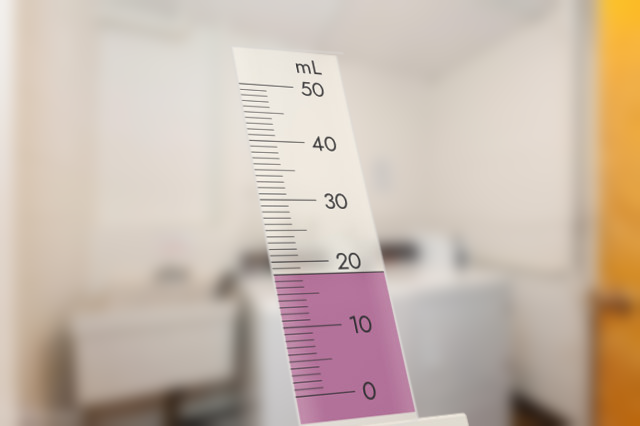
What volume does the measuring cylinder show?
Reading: 18 mL
